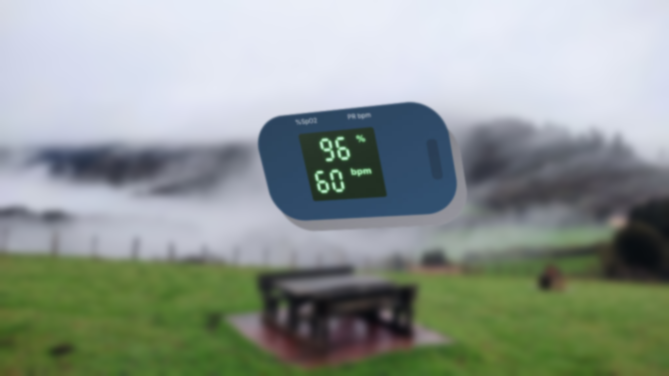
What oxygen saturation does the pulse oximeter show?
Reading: 96 %
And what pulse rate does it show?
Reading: 60 bpm
